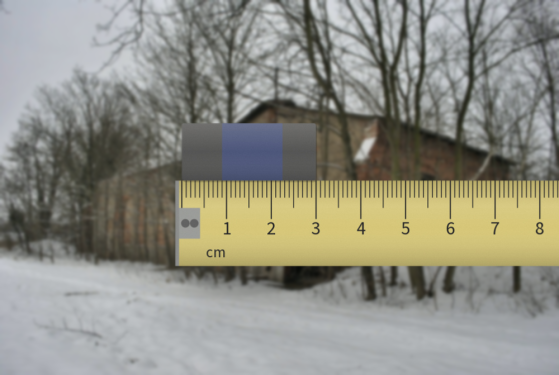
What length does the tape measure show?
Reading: 3 cm
